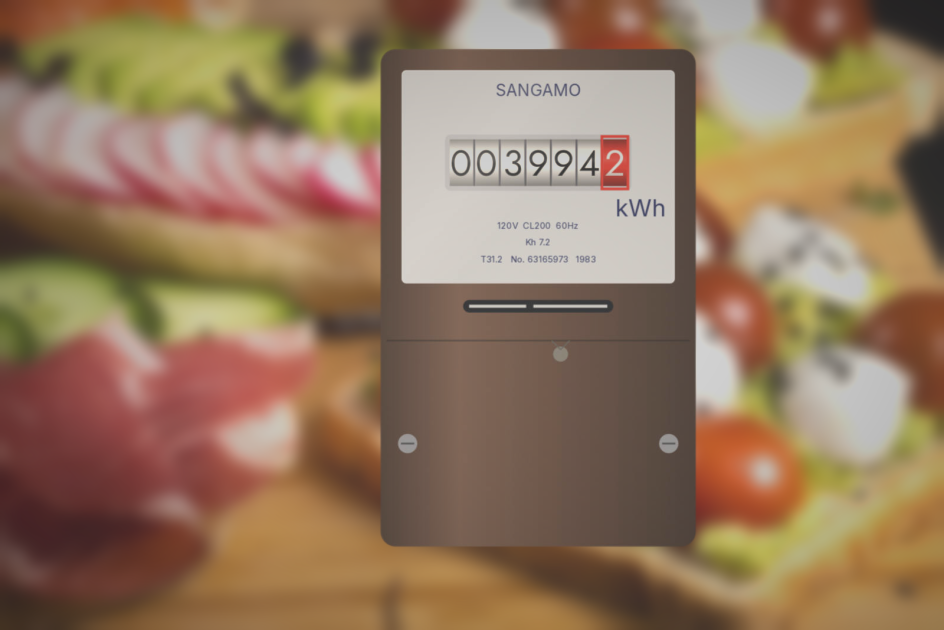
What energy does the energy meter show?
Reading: 3994.2 kWh
